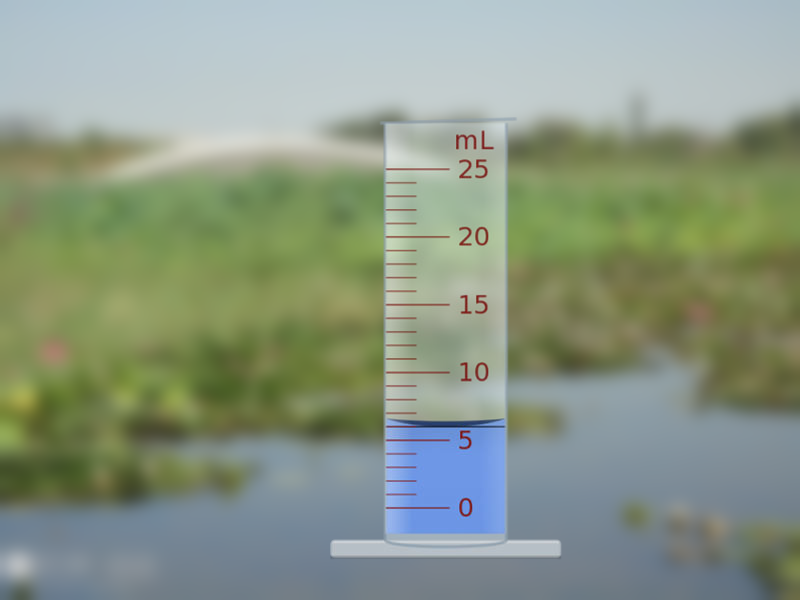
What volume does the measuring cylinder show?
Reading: 6 mL
